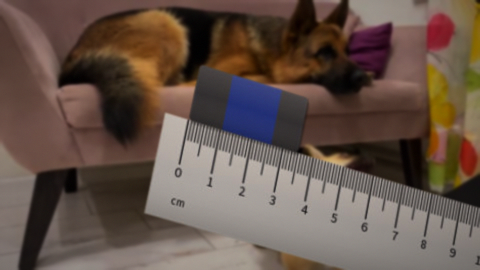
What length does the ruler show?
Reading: 3.5 cm
